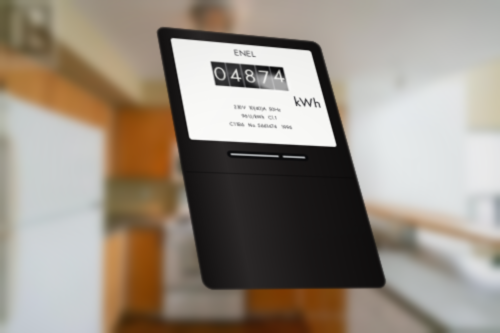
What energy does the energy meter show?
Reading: 4874 kWh
